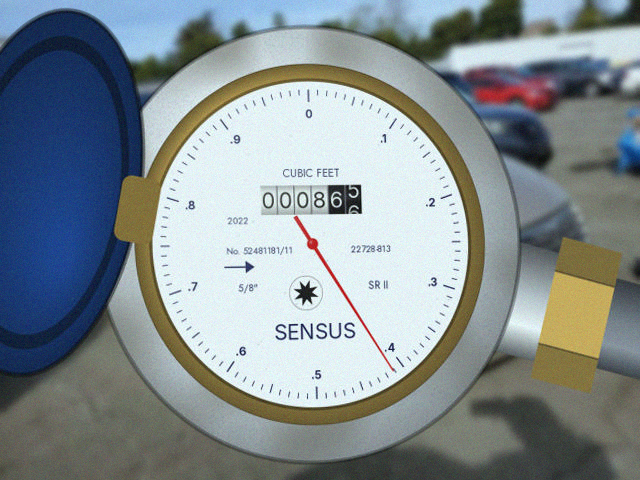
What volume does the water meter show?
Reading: 865.41 ft³
